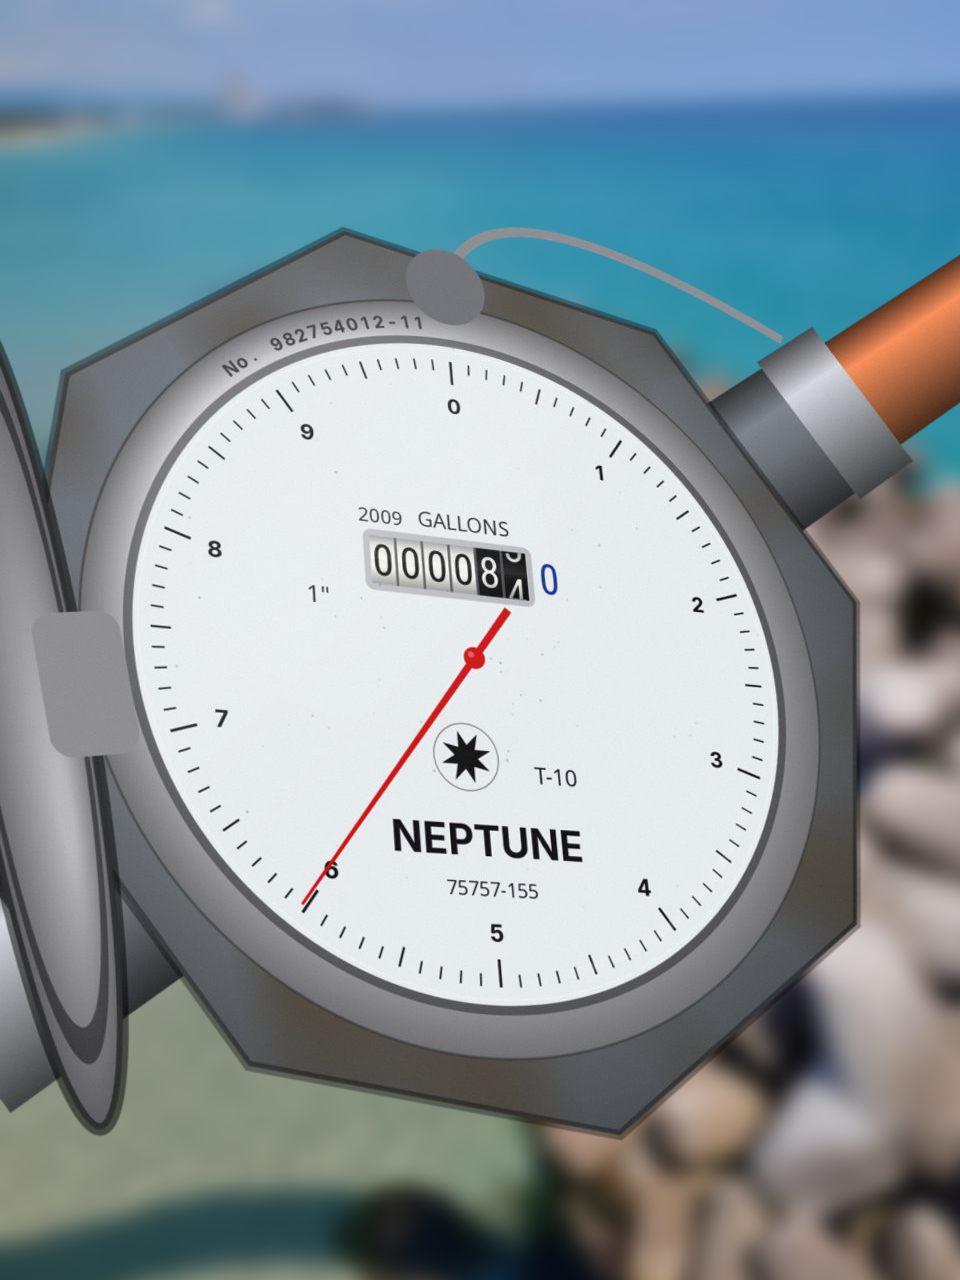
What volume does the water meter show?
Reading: 836.0 gal
